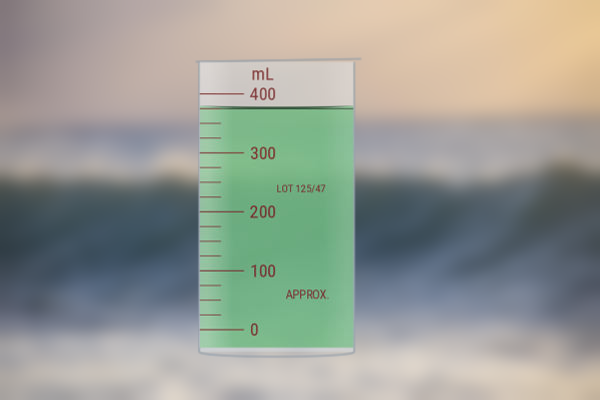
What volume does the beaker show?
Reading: 375 mL
